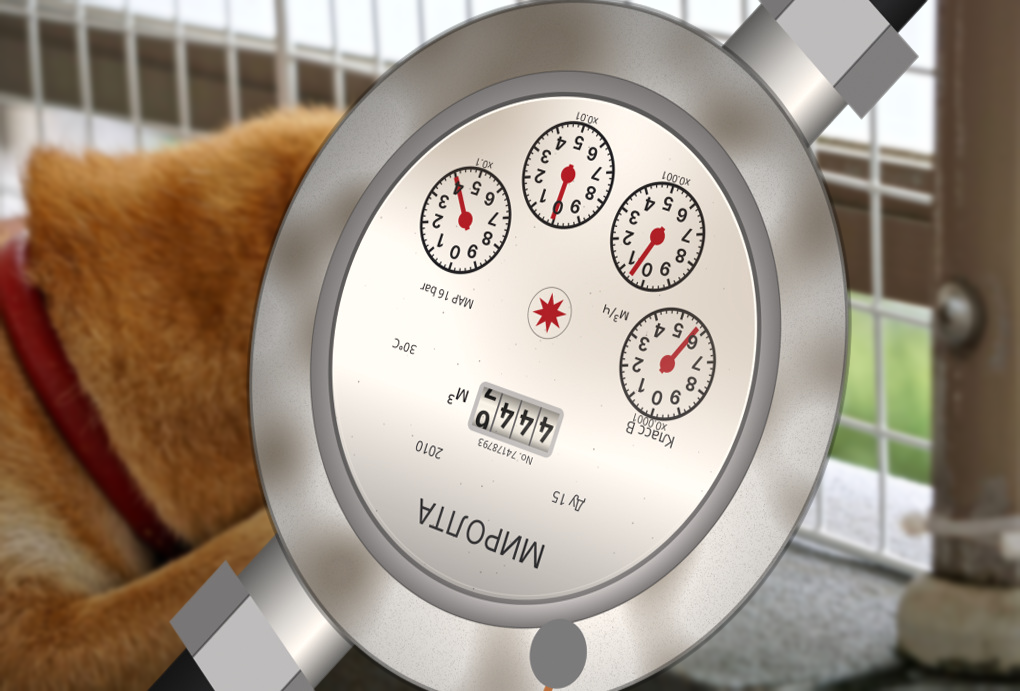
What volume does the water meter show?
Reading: 4446.4005 m³
